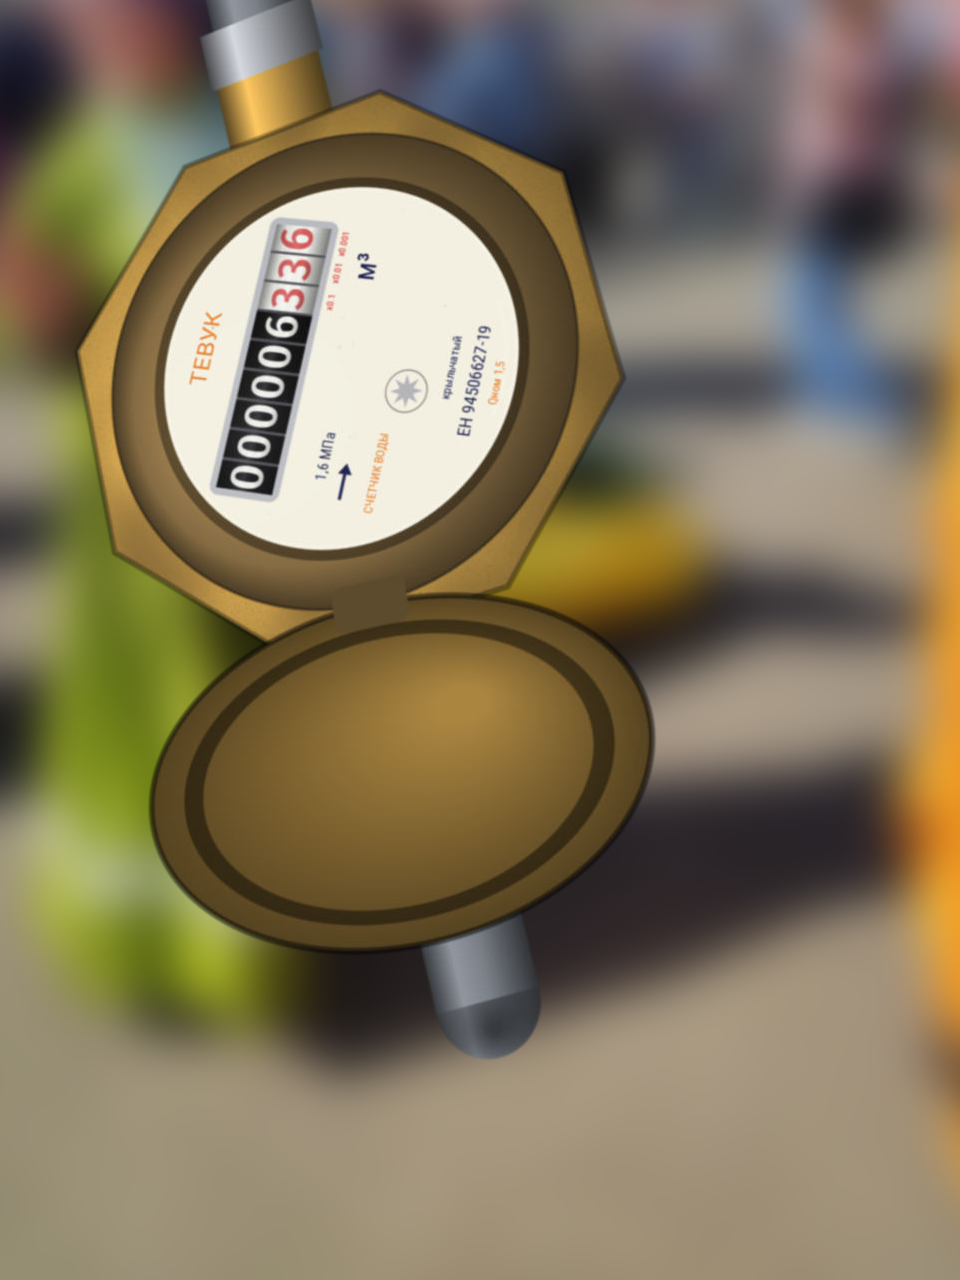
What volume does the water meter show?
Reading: 6.336 m³
